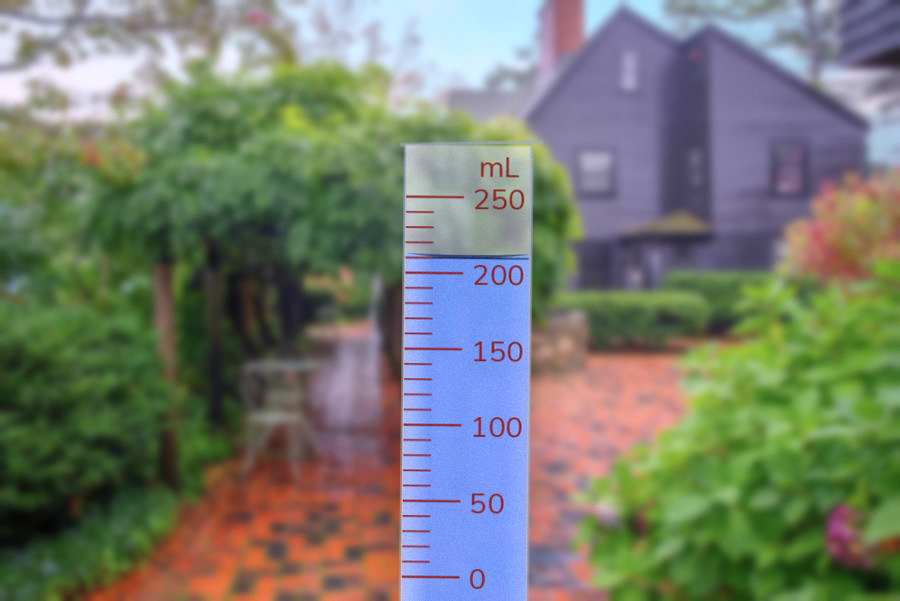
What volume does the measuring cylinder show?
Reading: 210 mL
